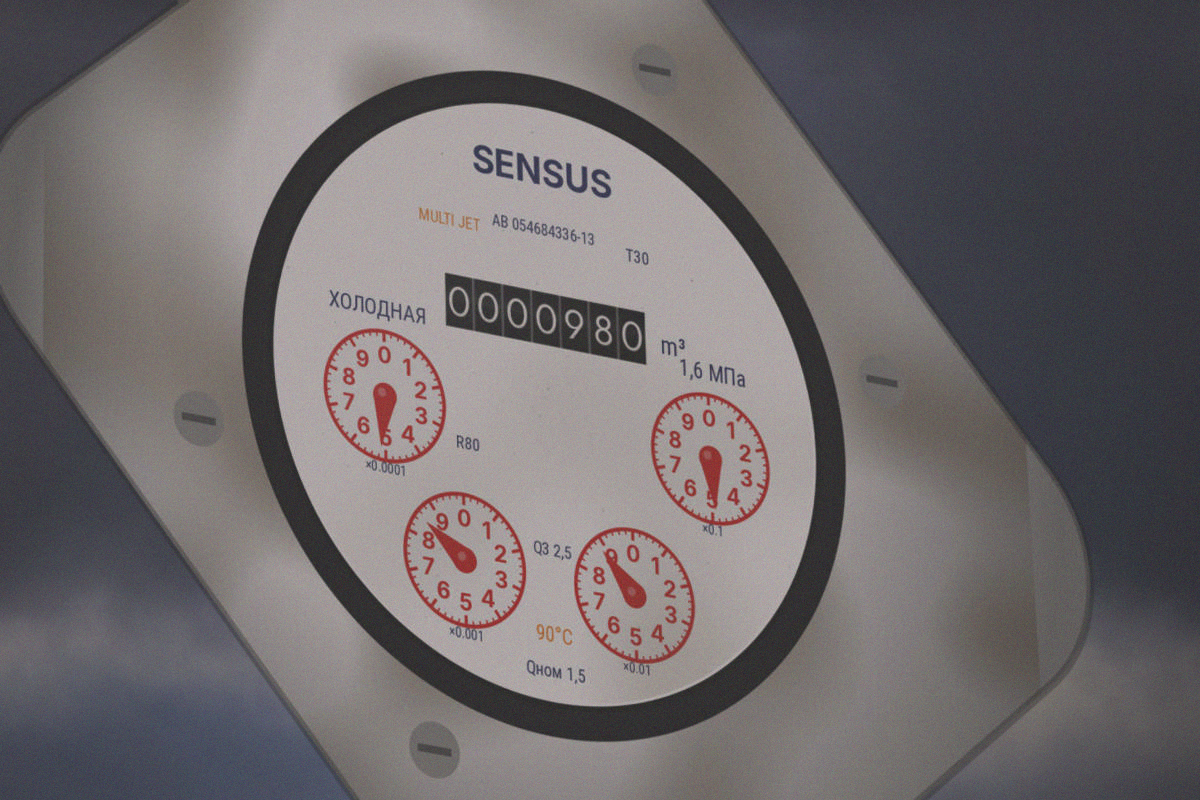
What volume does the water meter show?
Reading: 980.4885 m³
